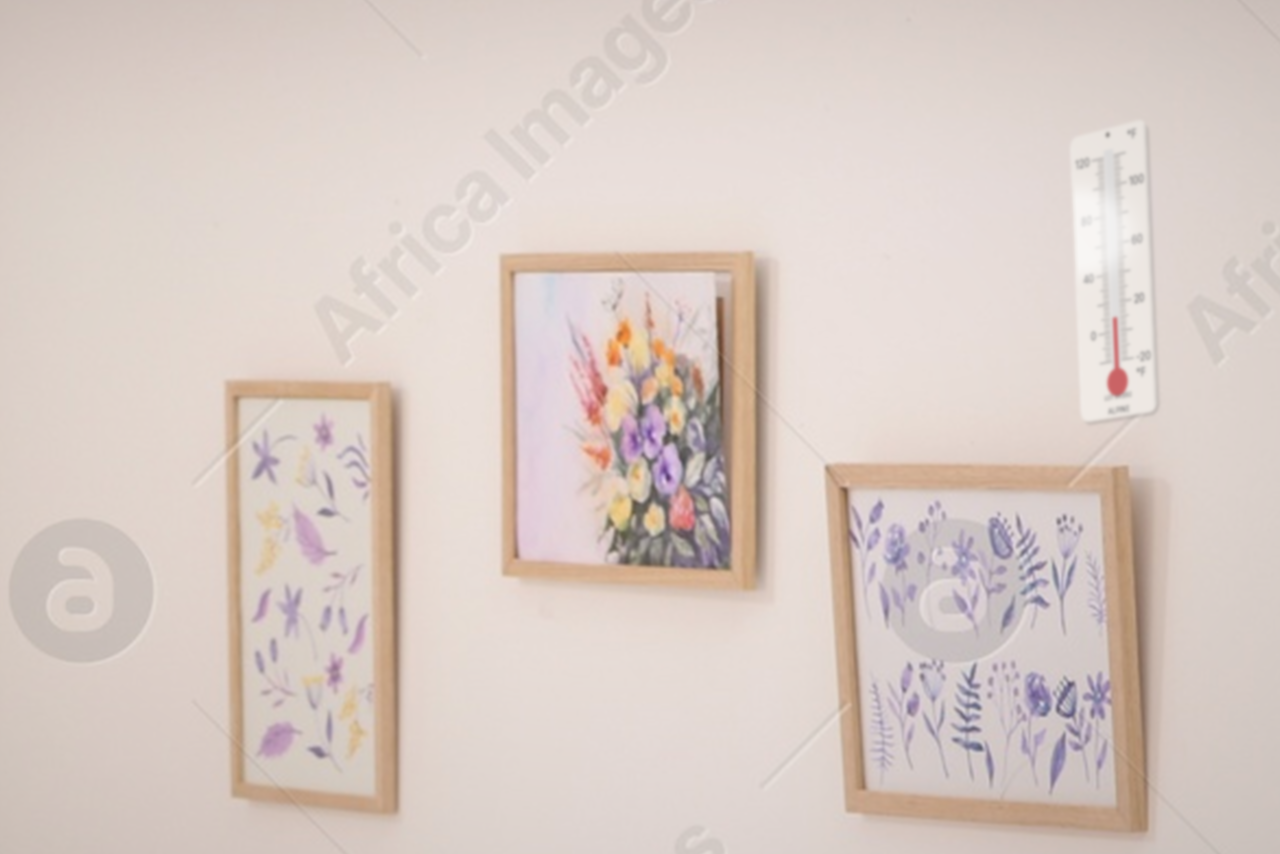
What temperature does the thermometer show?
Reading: 10 °F
